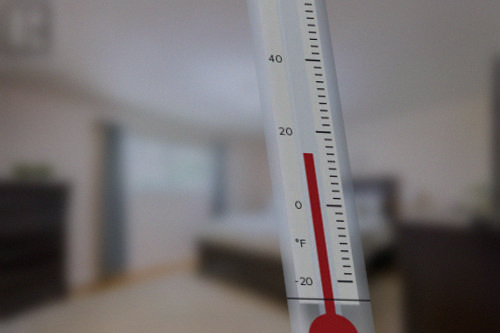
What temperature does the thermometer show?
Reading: 14 °F
